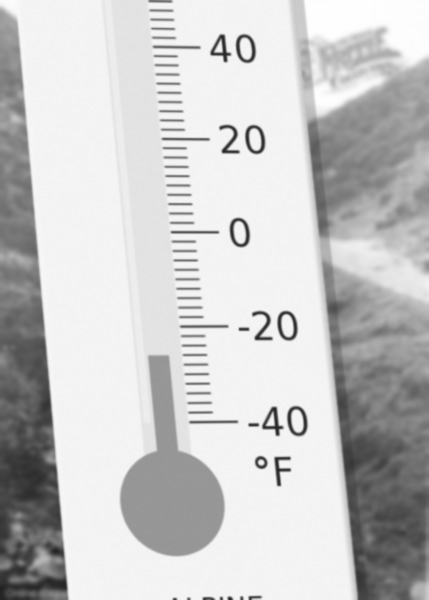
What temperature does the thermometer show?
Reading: -26 °F
